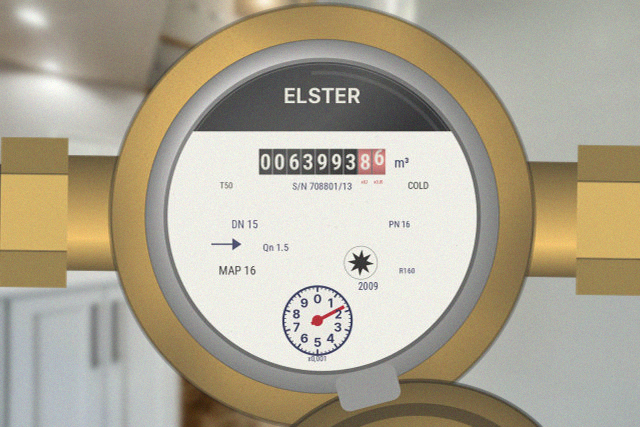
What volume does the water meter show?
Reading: 63993.861 m³
